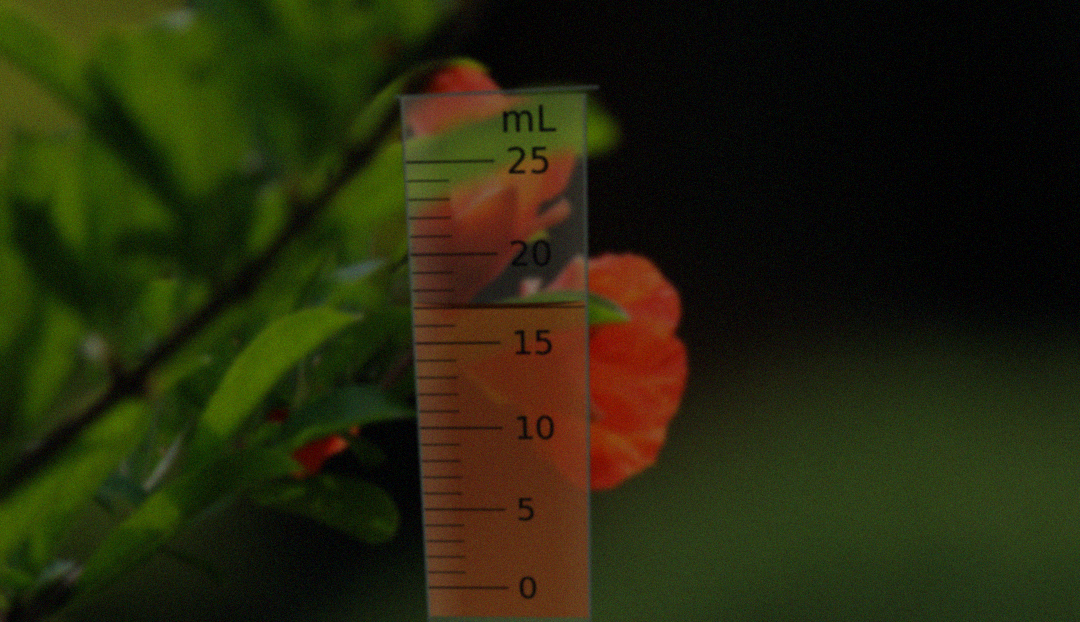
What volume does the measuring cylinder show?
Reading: 17 mL
